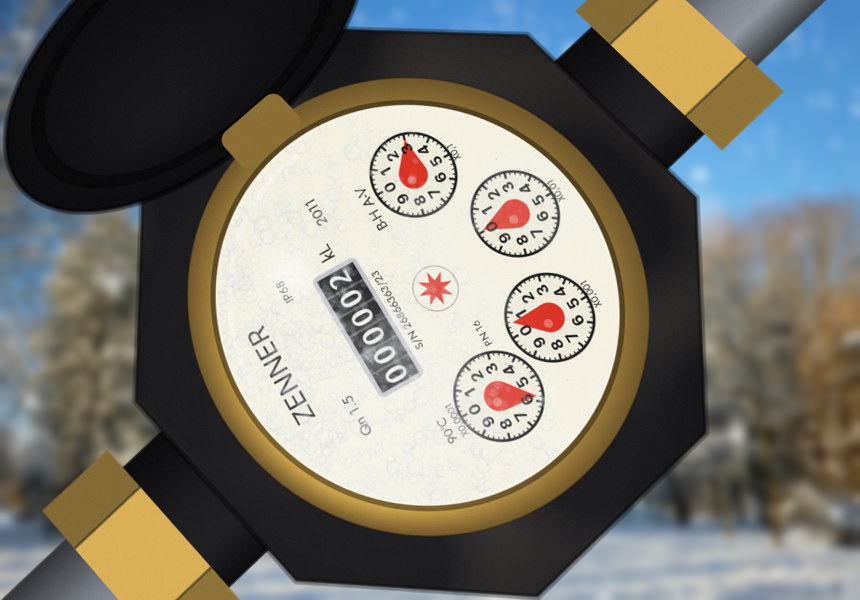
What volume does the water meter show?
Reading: 2.3005 kL
